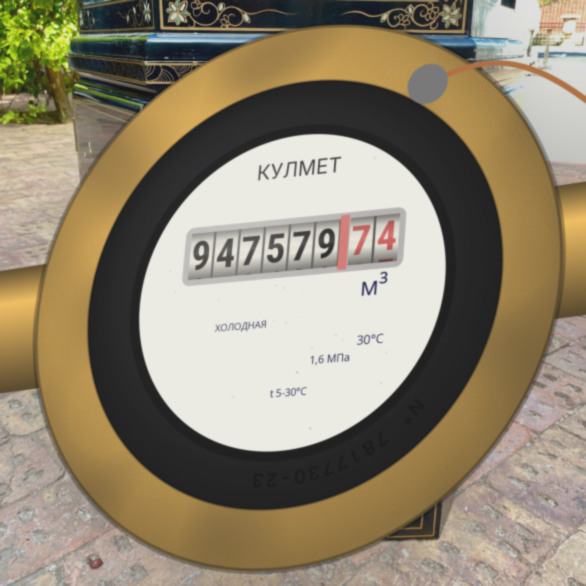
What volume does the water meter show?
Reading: 947579.74 m³
